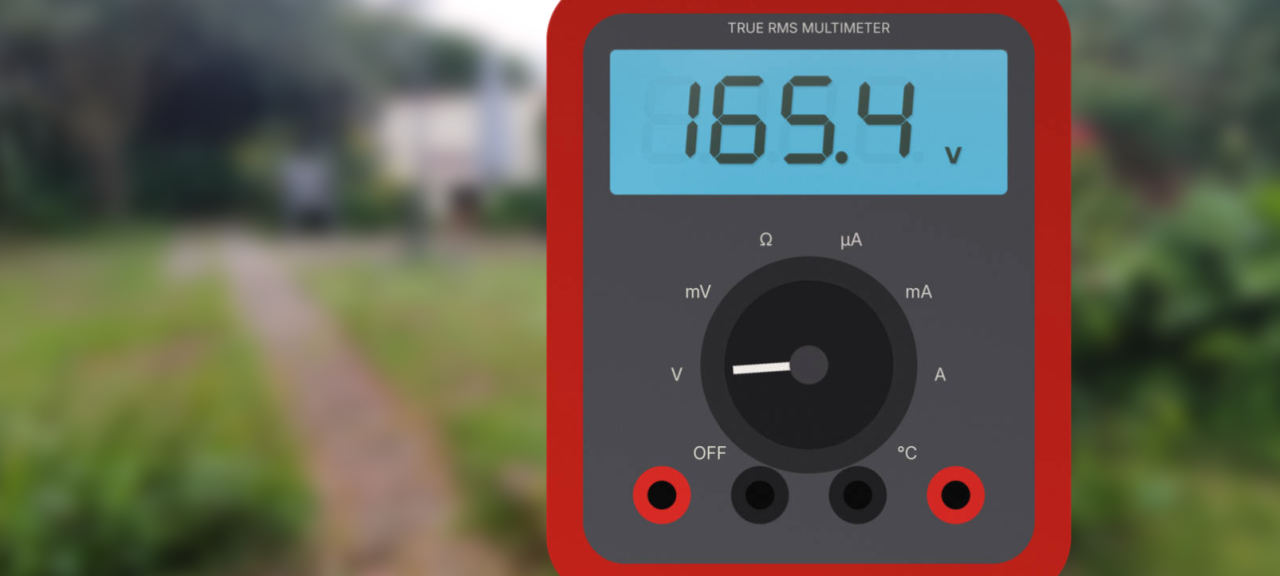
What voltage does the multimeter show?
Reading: 165.4 V
